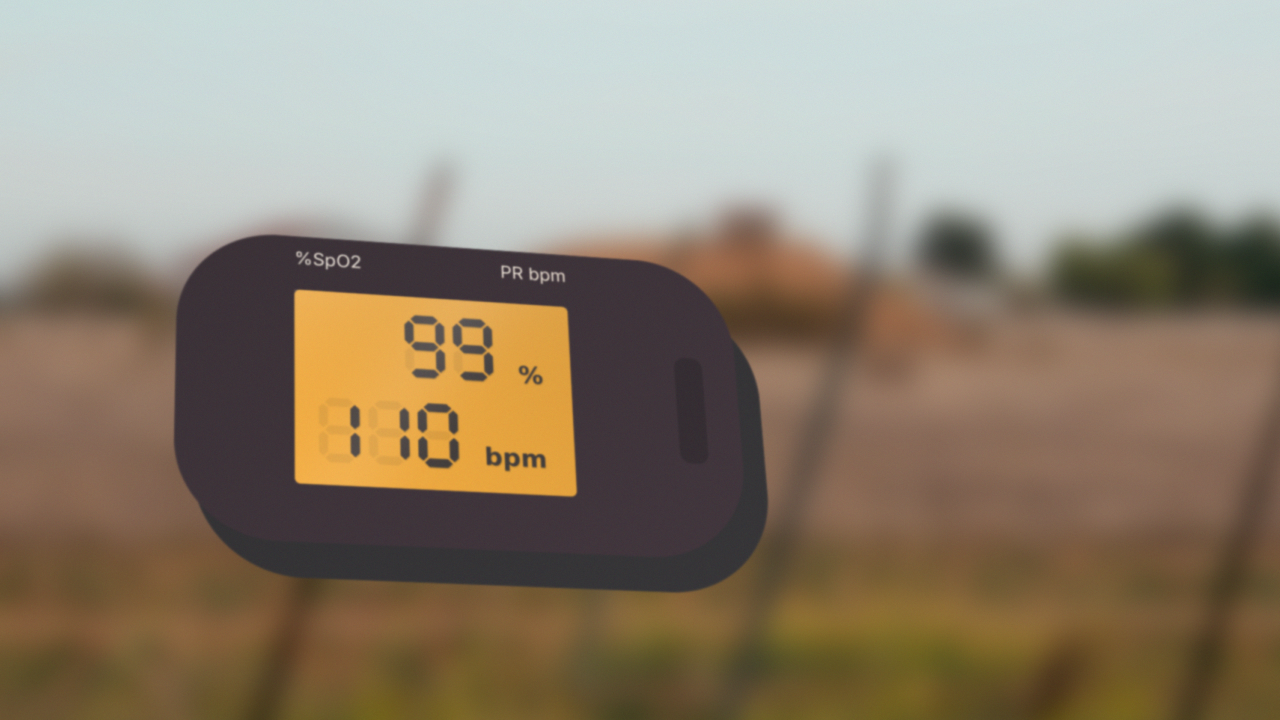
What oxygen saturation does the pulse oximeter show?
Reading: 99 %
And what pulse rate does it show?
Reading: 110 bpm
